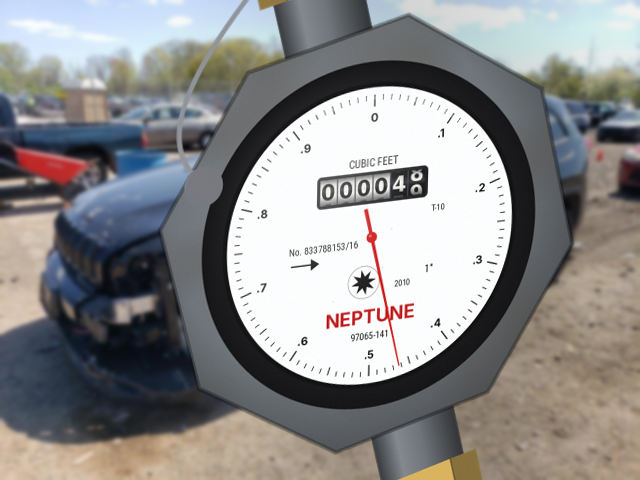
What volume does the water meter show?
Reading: 48.46 ft³
